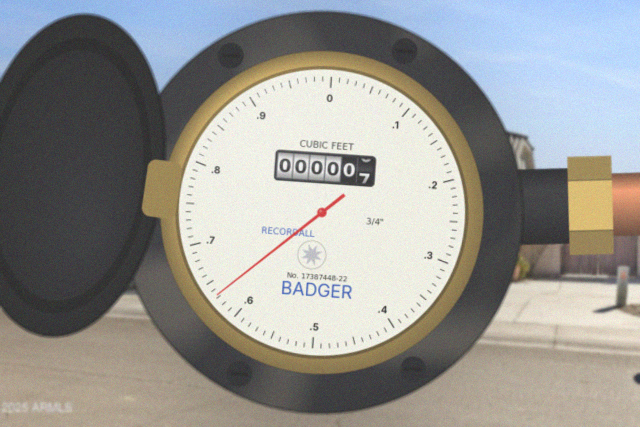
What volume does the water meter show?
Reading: 6.63 ft³
